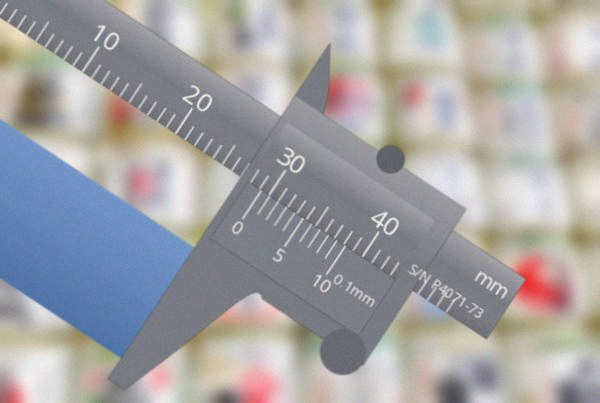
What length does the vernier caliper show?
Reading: 29.2 mm
